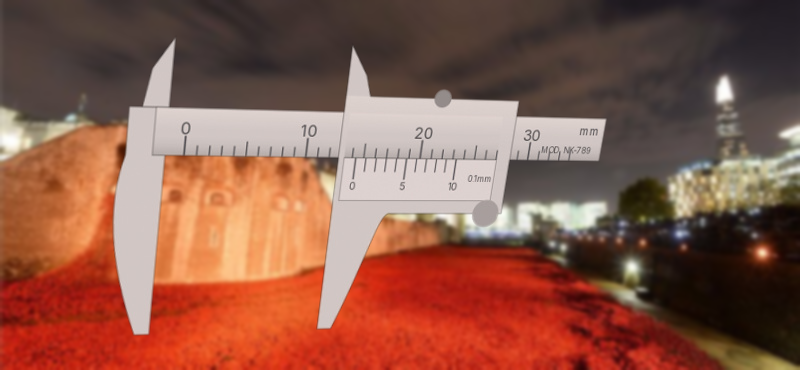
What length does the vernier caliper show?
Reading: 14.3 mm
